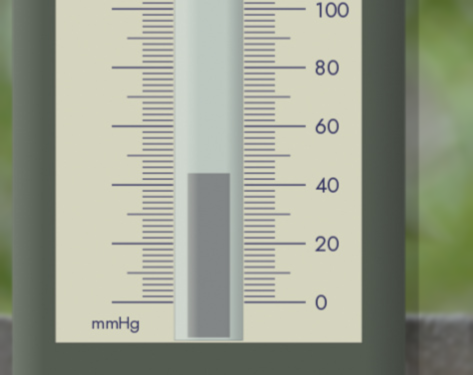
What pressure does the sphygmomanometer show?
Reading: 44 mmHg
